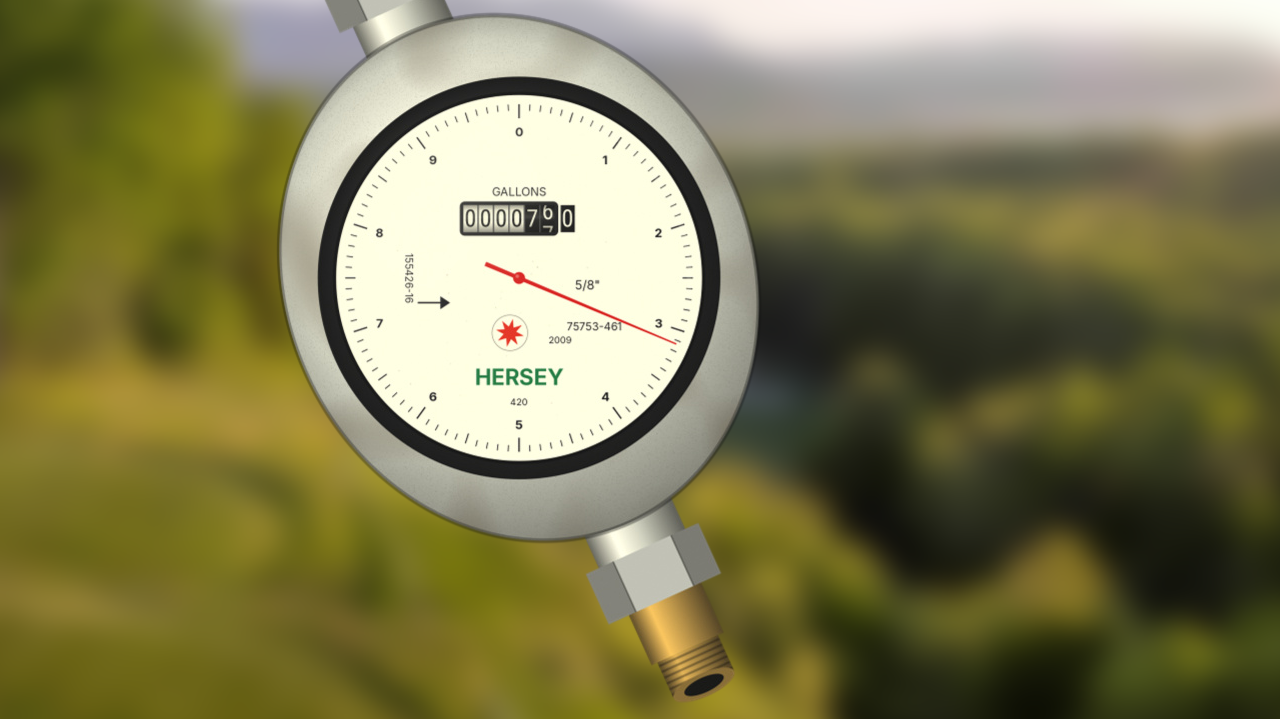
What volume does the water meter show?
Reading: 763.1 gal
